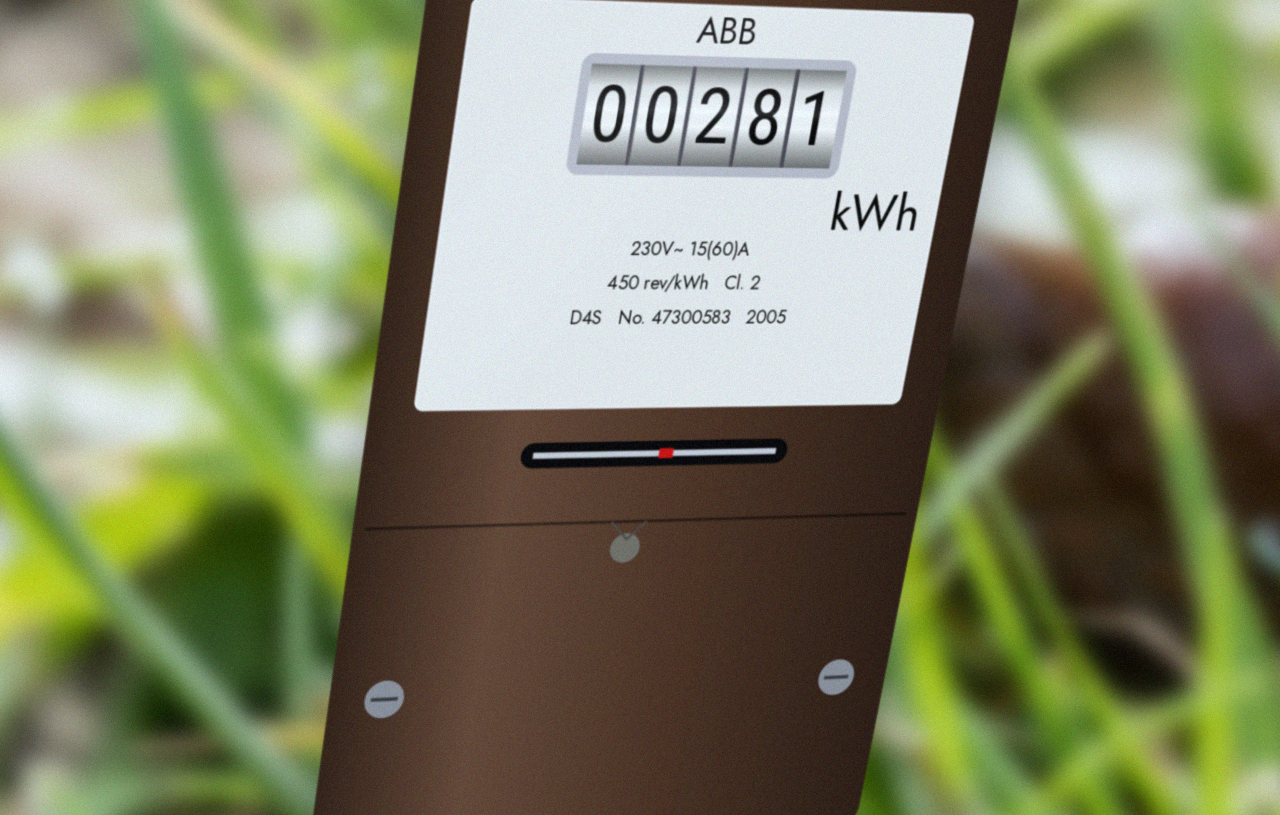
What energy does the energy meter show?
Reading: 281 kWh
